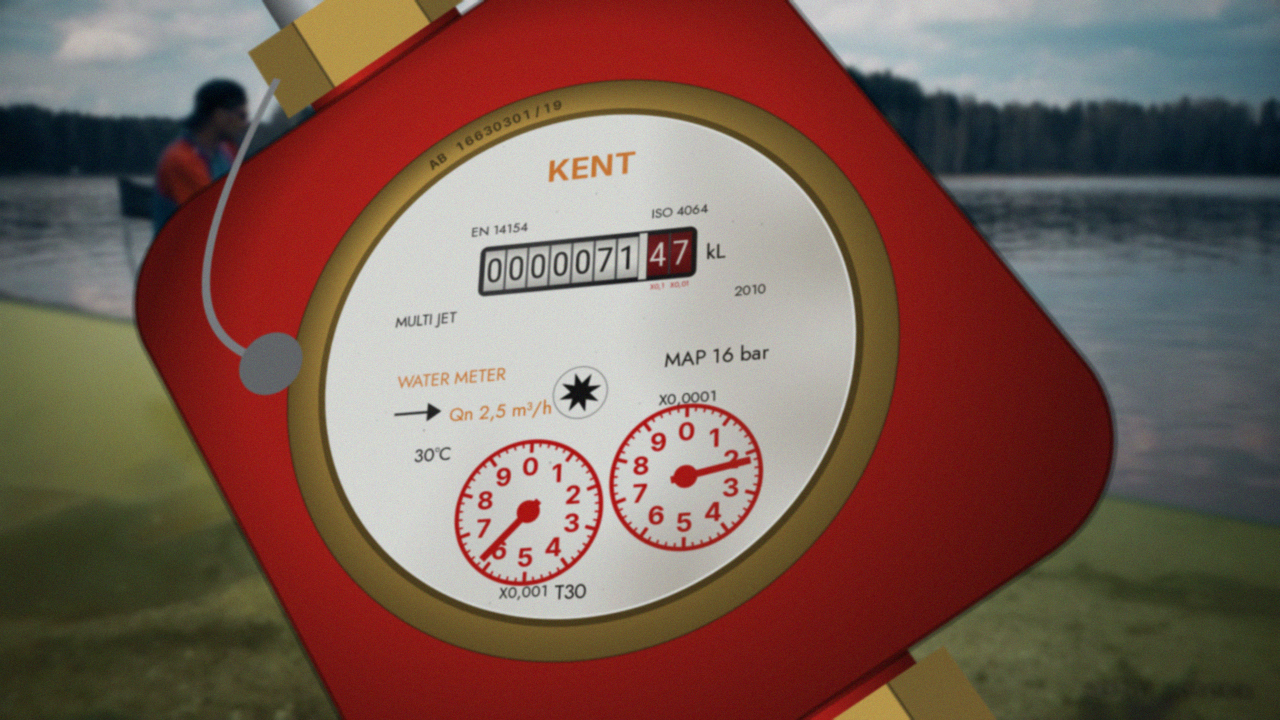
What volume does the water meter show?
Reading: 71.4762 kL
